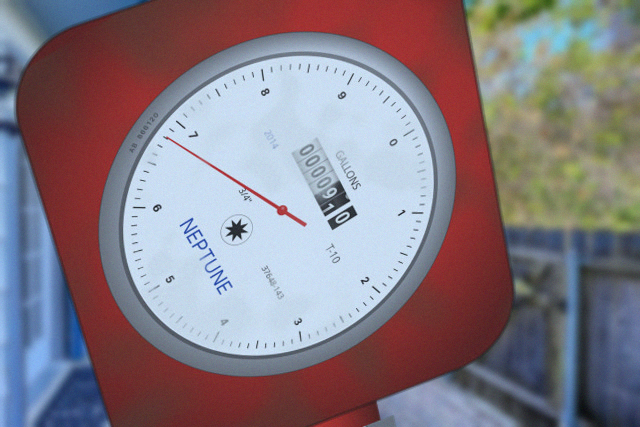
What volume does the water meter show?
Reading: 906.8 gal
